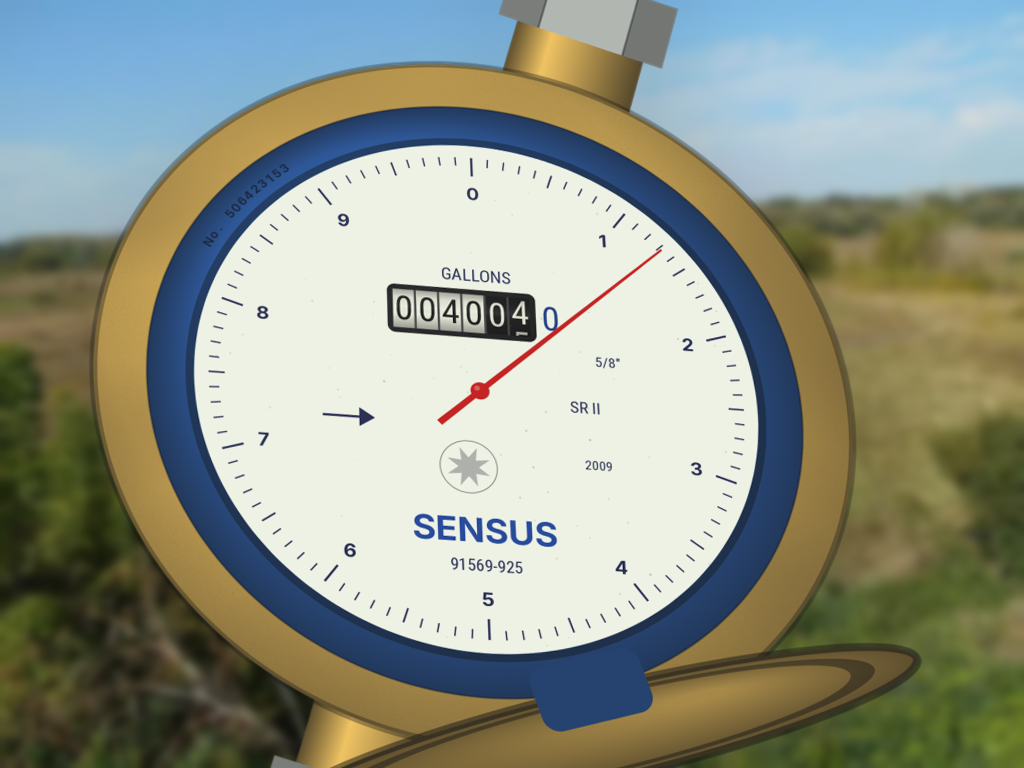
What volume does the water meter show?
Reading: 40041.3 gal
